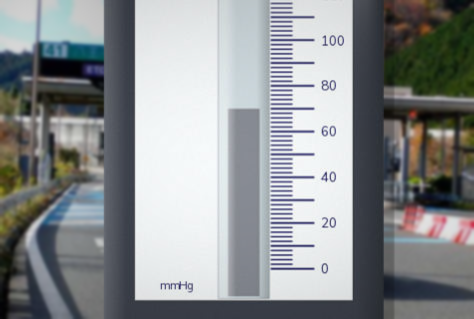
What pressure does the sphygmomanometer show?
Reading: 70 mmHg
